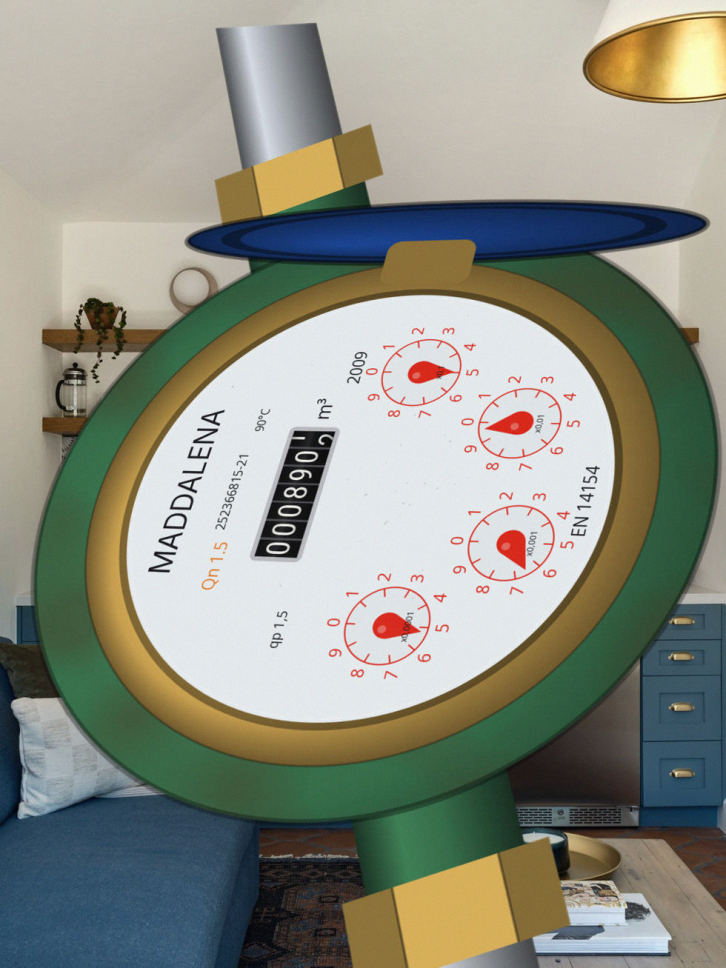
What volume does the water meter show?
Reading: 8901.4965 m³
